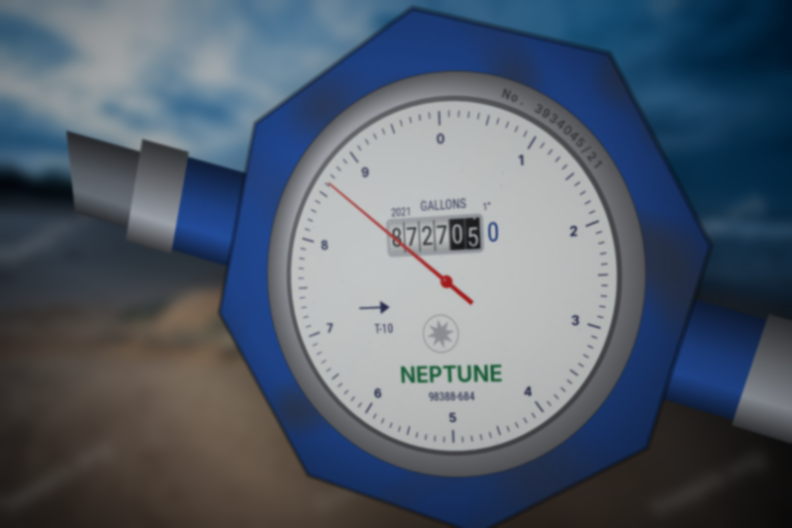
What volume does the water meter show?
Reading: 8727048.6 gal
